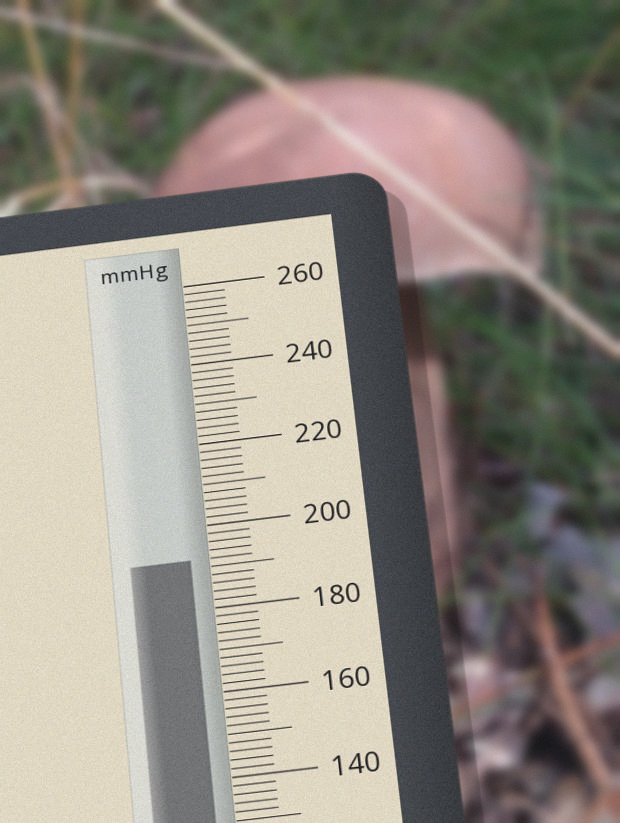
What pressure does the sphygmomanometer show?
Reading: 192 mmHg
